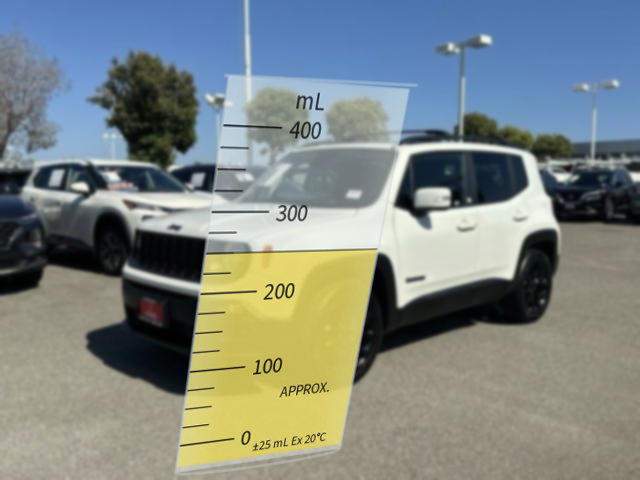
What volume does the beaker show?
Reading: 250 mL
